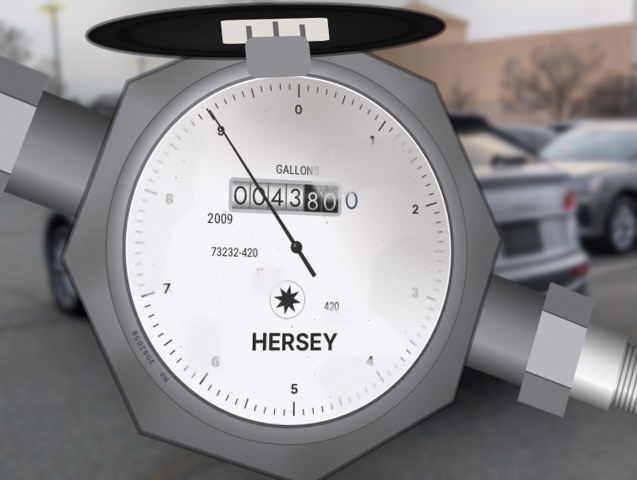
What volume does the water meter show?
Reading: 43799.0 gal
